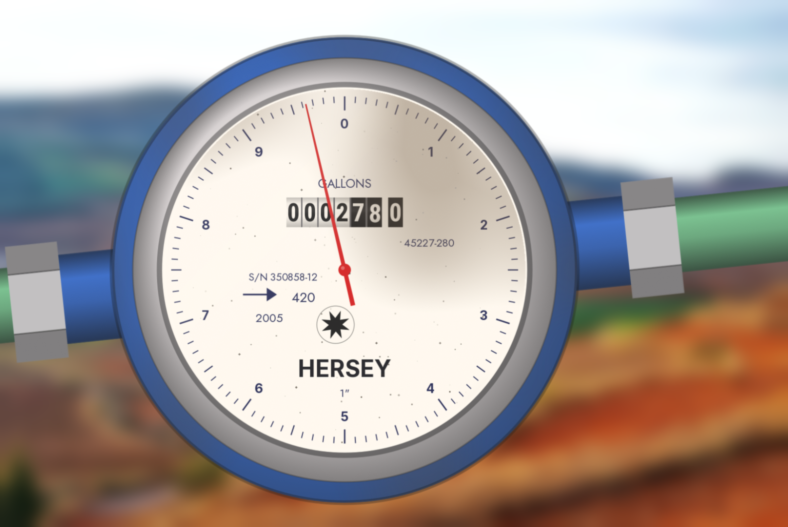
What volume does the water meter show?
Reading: 2779.6 gal
